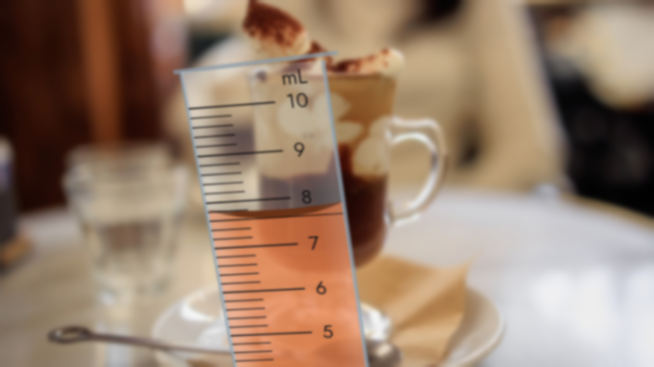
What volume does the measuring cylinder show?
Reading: 7.6 mL
